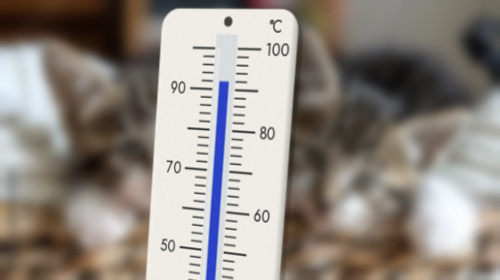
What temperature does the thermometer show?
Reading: 92 °C
